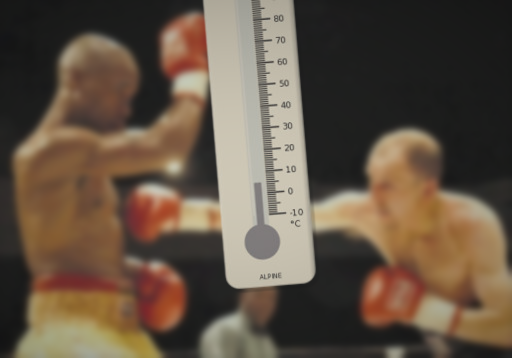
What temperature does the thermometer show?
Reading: 5 °C
